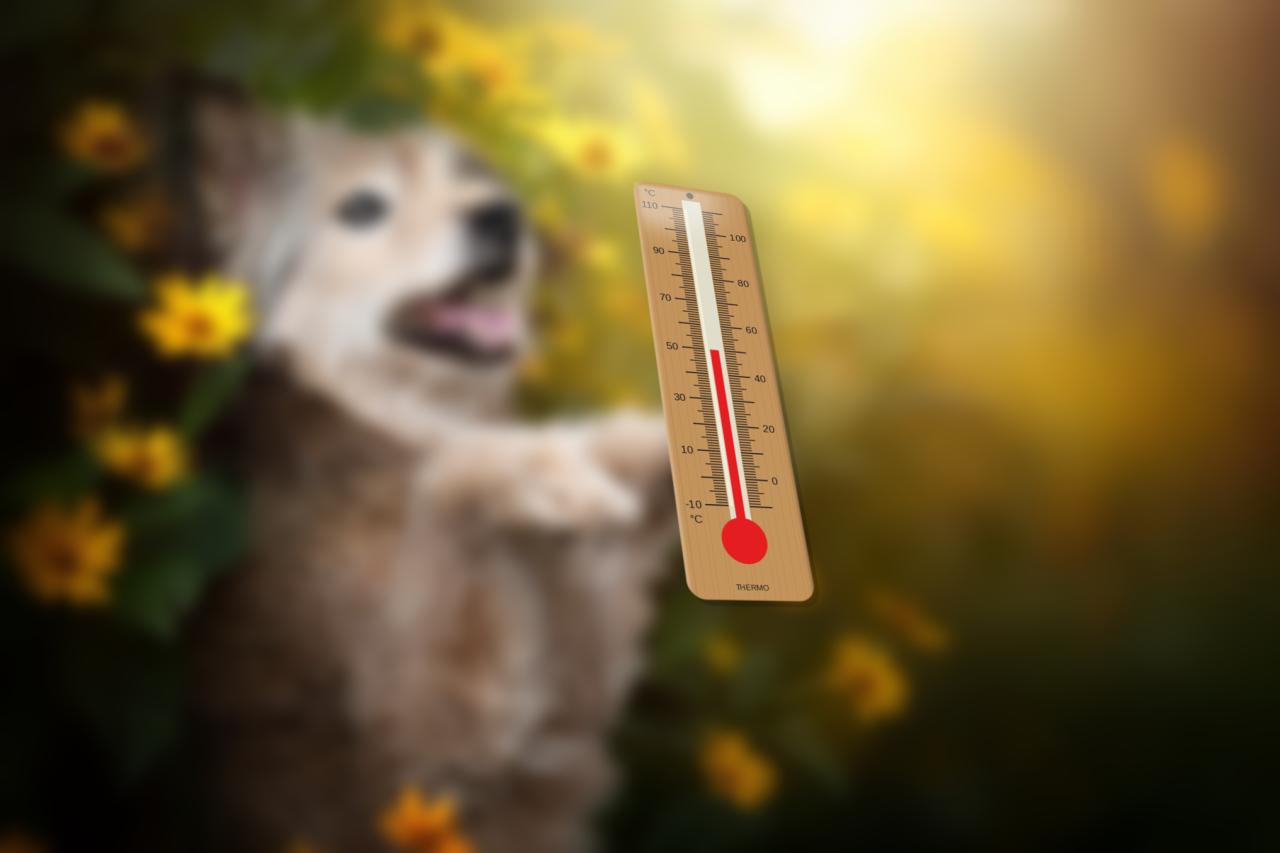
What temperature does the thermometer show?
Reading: 50 °C
